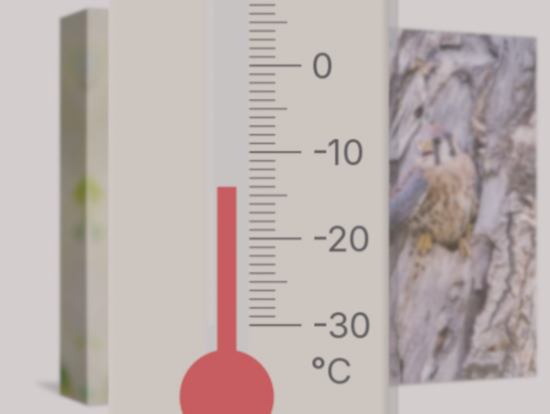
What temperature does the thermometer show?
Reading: -14 °C
